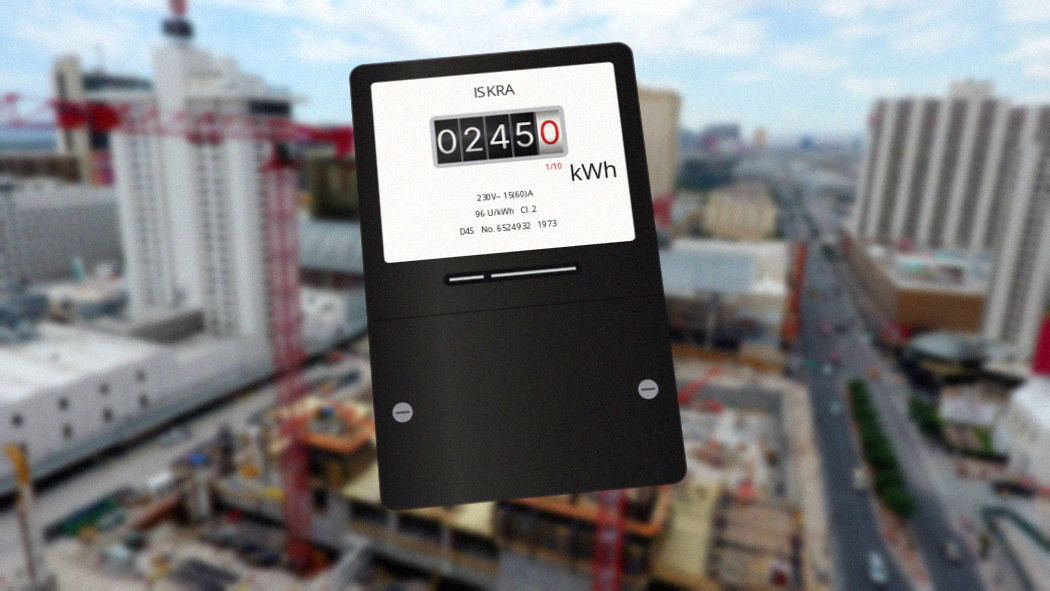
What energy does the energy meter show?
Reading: 245.0 kWh
